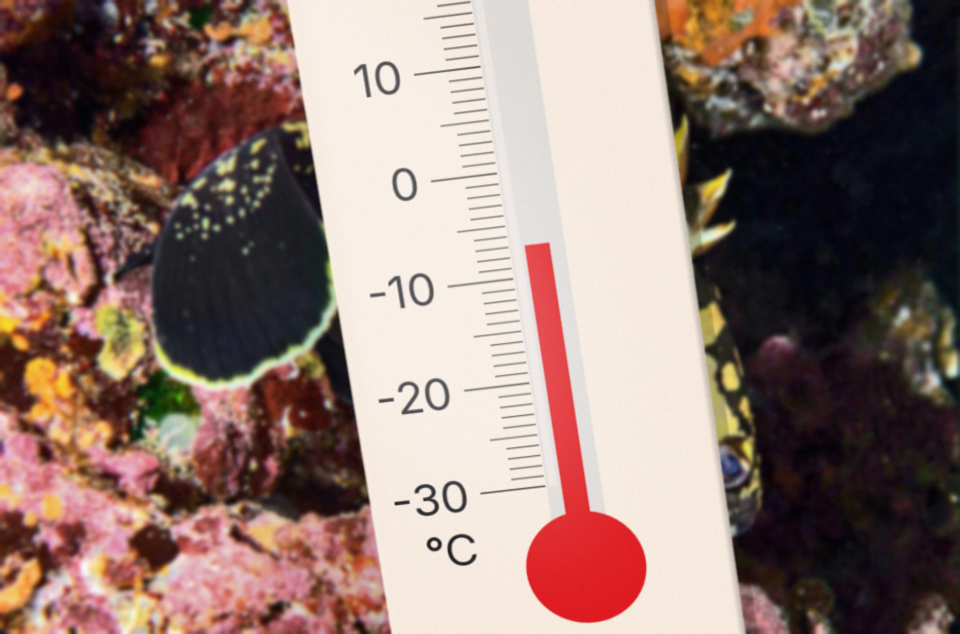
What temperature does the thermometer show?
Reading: -7 °C
